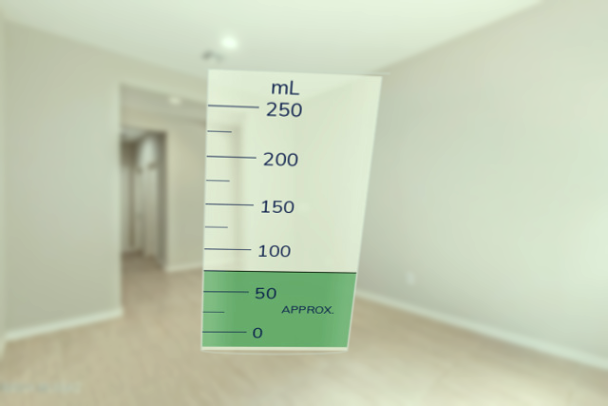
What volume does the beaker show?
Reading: 75 mL
